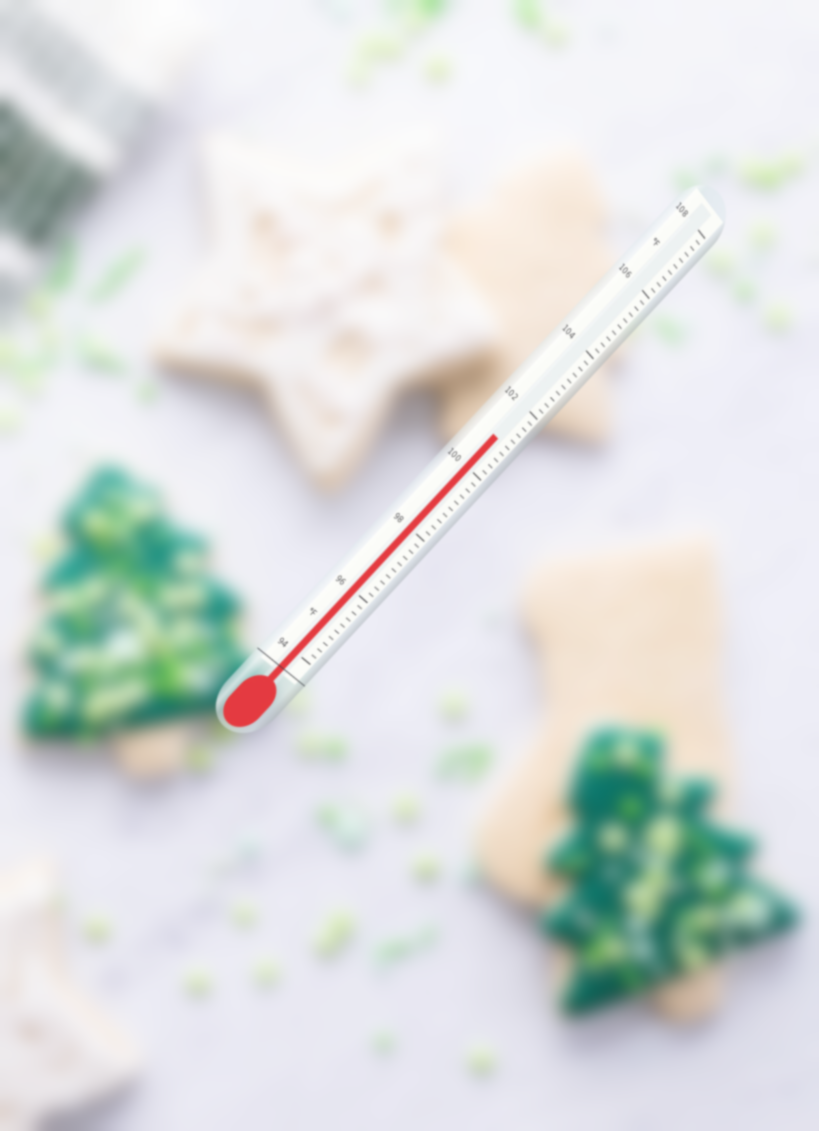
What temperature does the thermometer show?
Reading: 101 °F
